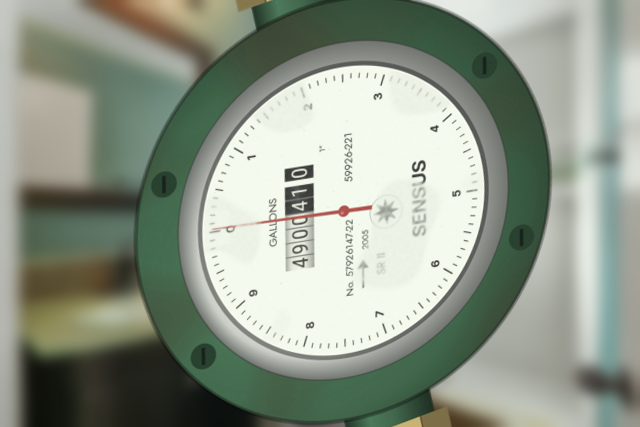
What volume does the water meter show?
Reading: 4900410.0 gal
